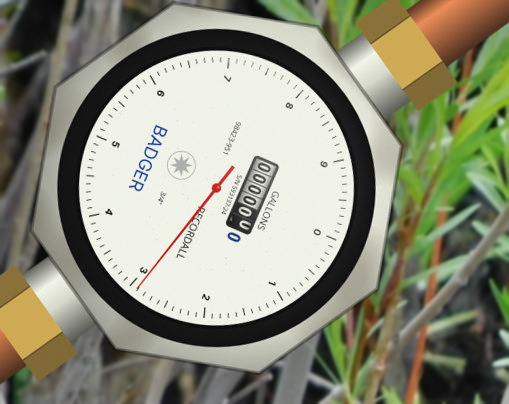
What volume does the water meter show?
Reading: 2.9 gal
